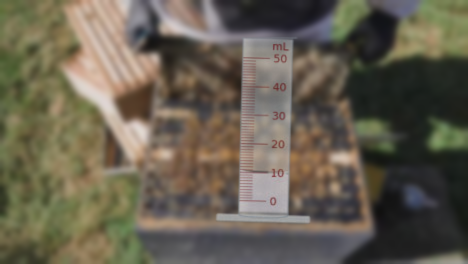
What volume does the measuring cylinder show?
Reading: 10 mL
